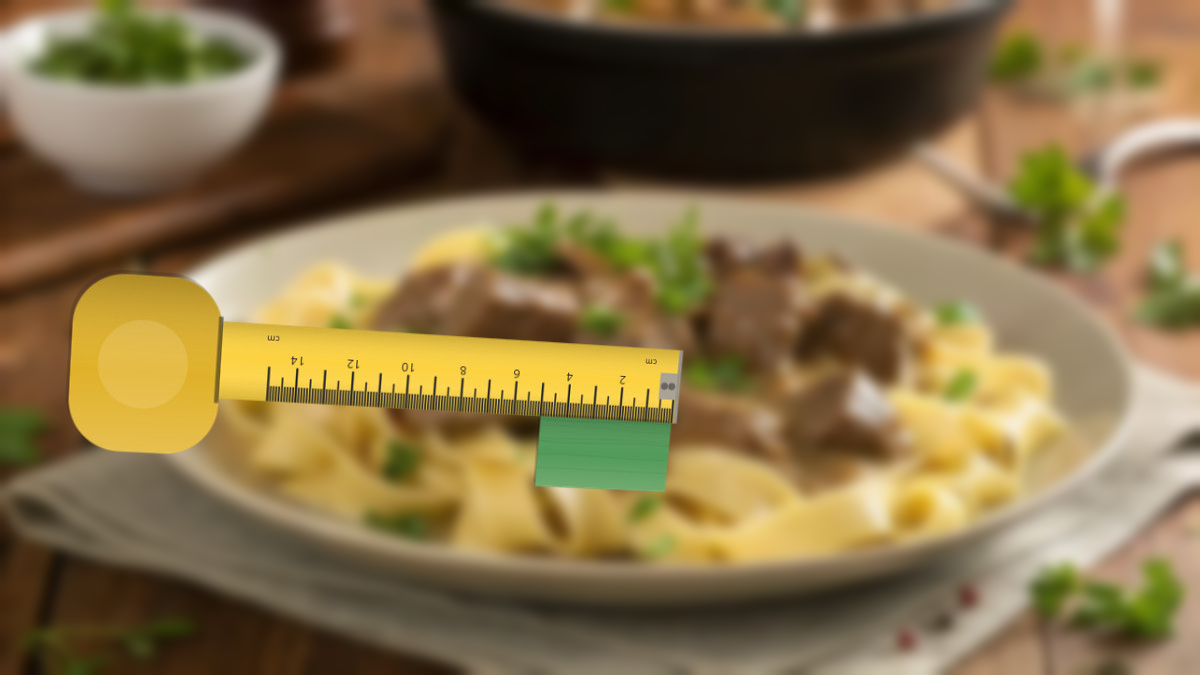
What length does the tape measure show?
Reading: 5 cm
